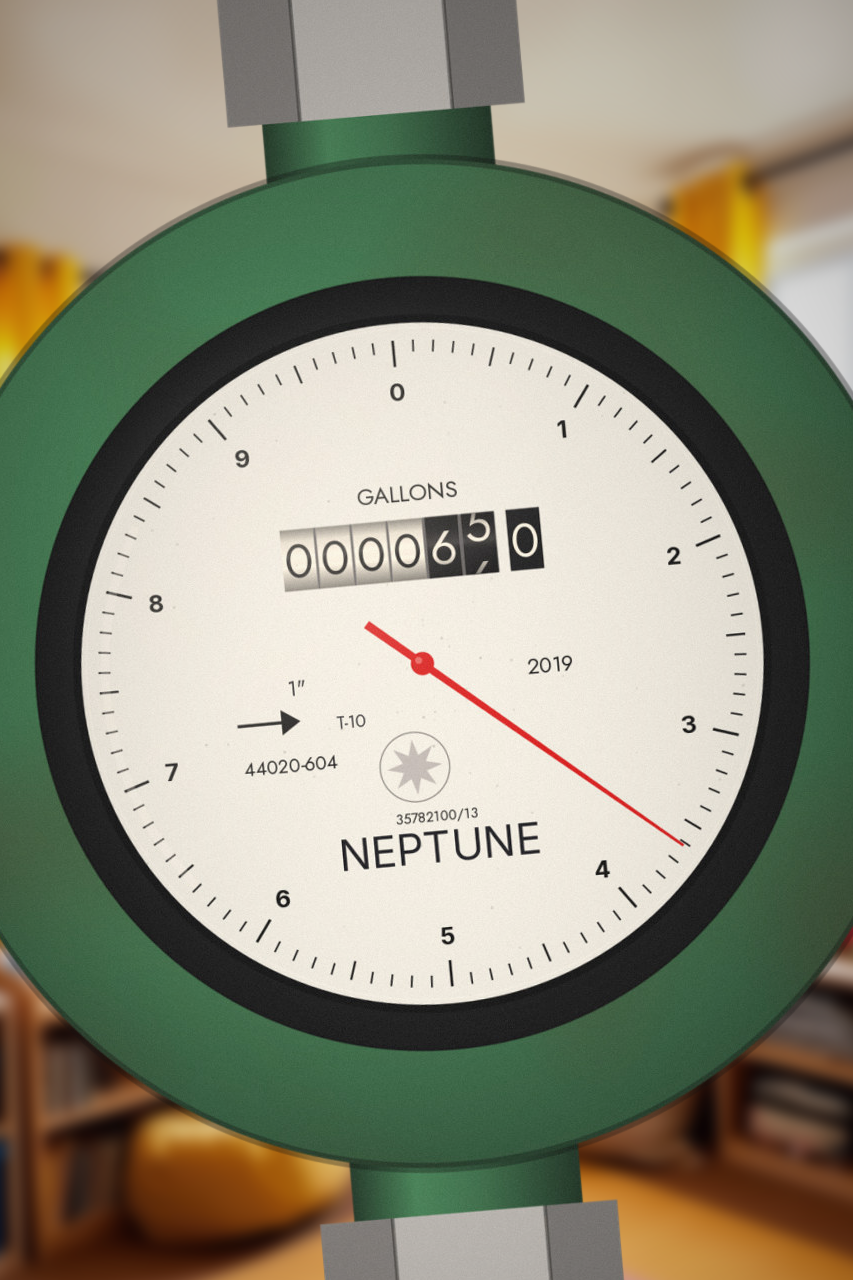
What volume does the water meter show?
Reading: 653.6 gal
